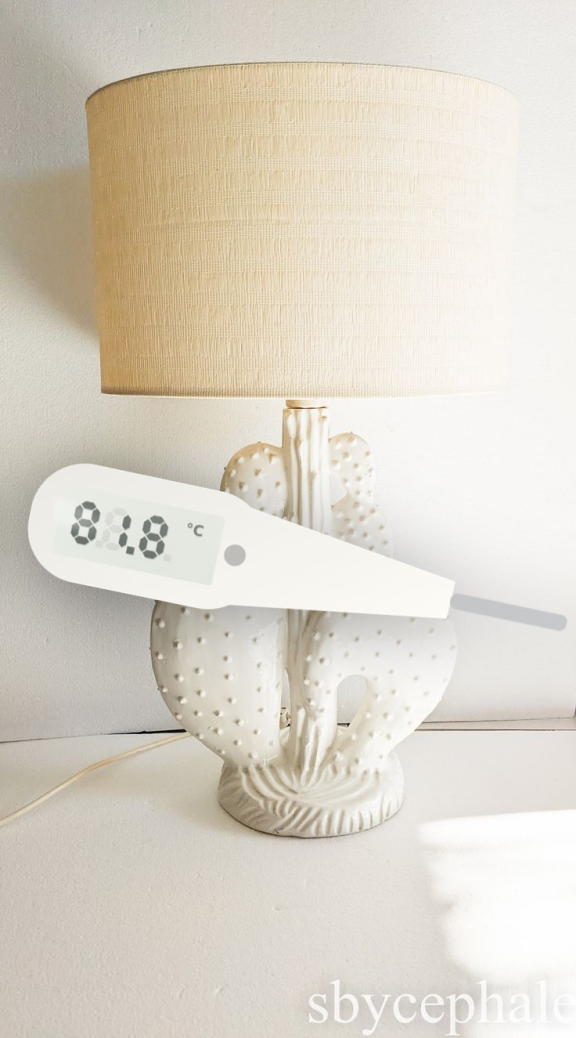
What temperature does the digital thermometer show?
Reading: 81.8 °C
